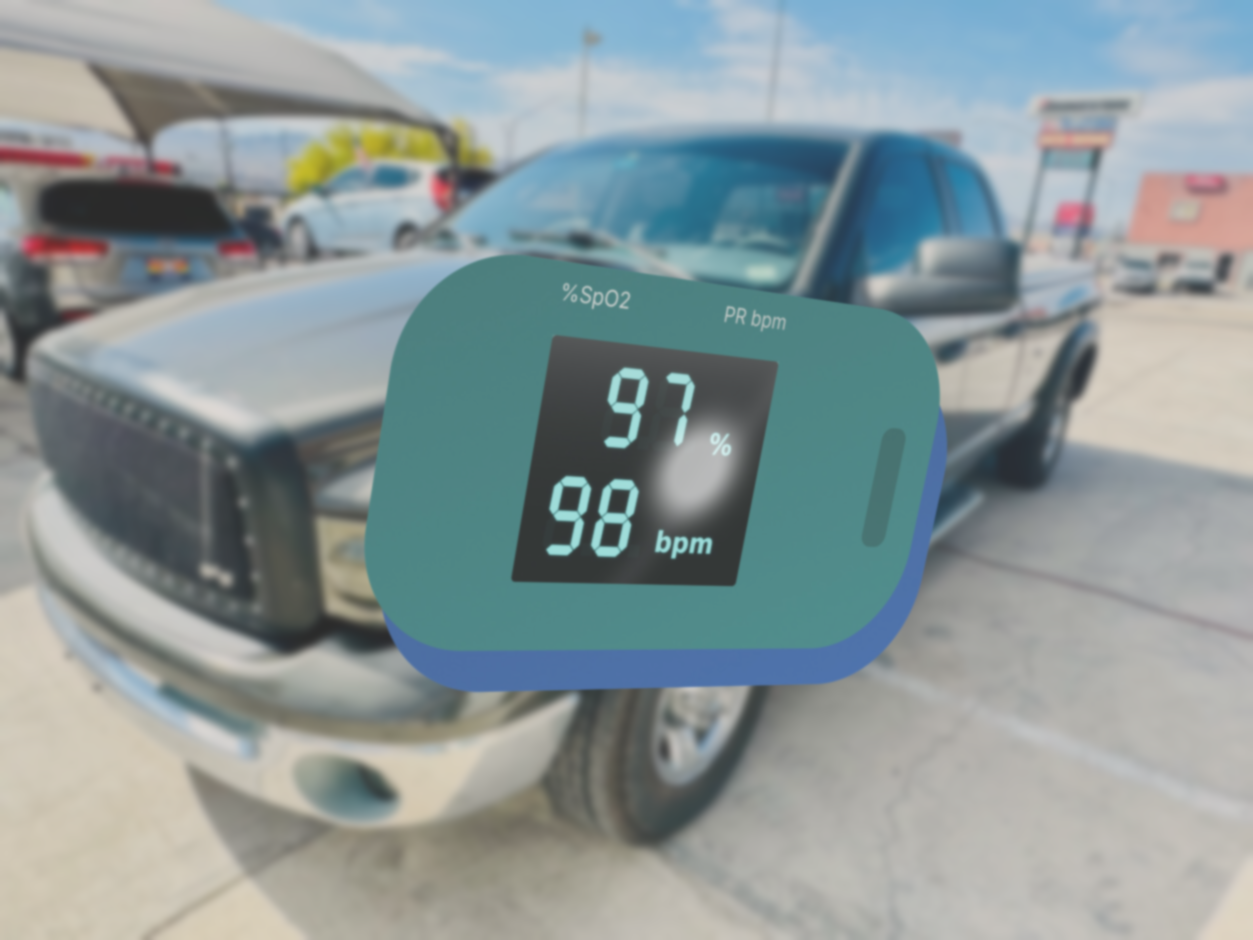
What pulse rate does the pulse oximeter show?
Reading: 98 bpm
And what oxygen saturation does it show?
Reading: 97 %
